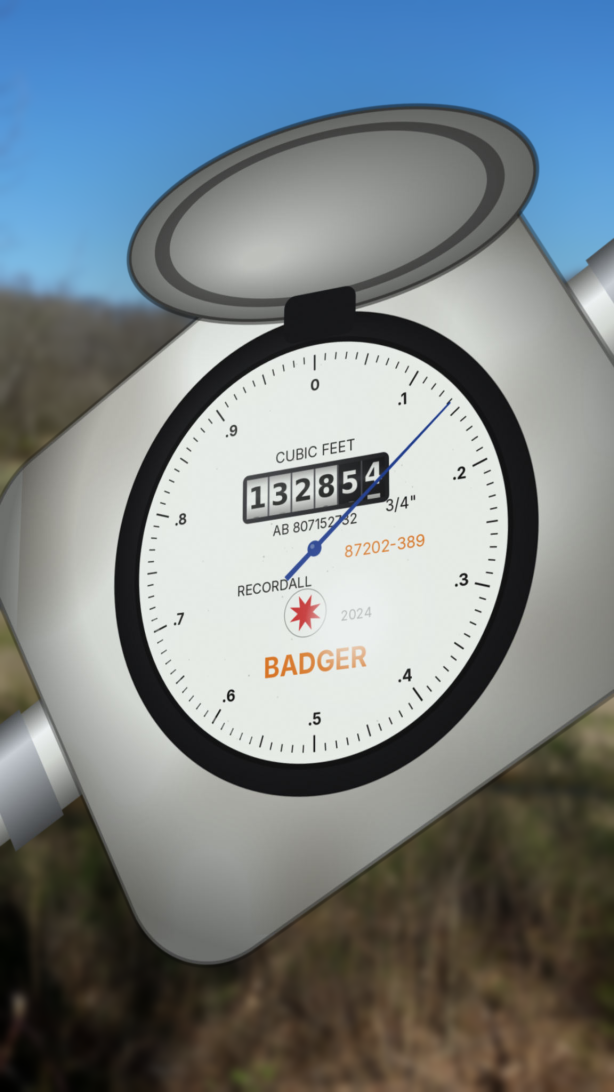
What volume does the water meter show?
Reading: 132854.14 ft³
